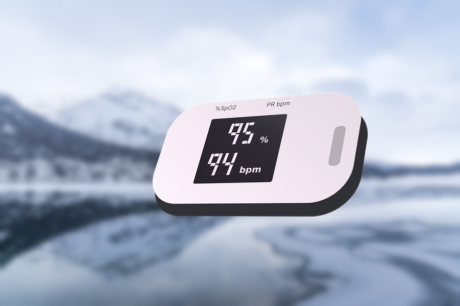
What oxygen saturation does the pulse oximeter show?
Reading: 95 %
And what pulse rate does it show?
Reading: 94 bpm
